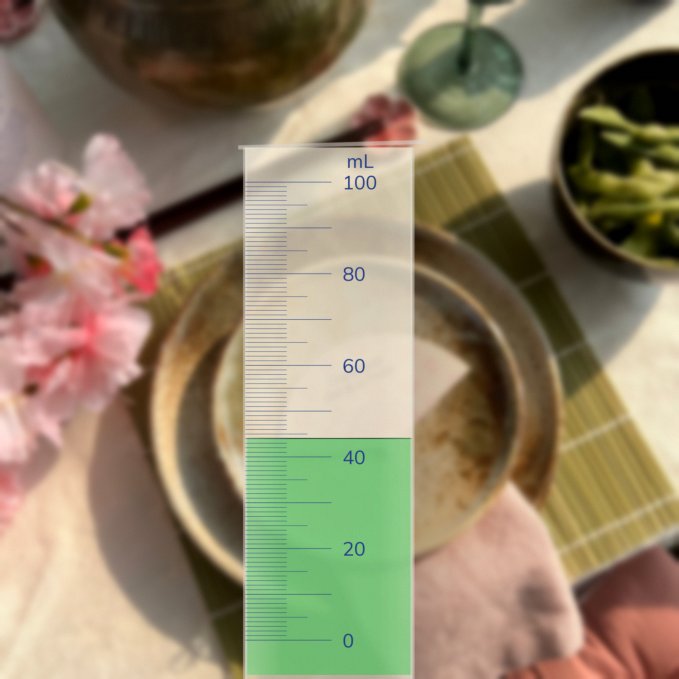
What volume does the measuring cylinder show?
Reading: 44 mL
